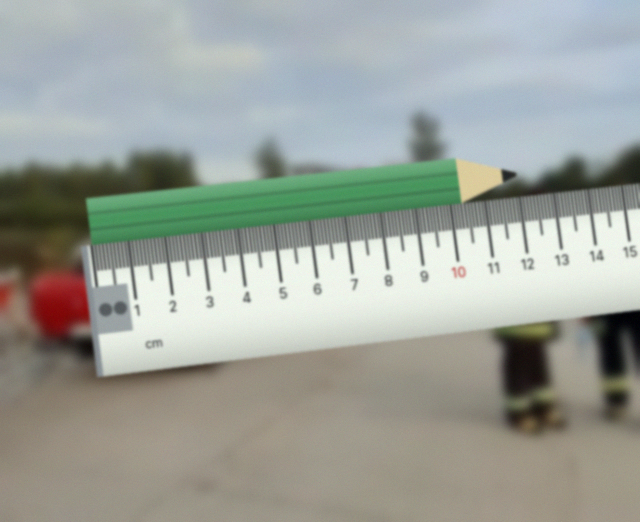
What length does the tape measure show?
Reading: 12 cm
